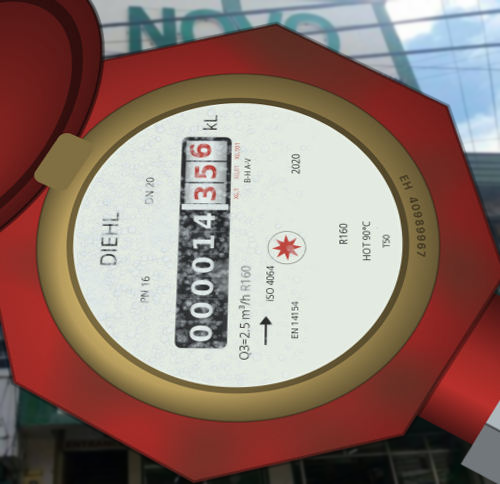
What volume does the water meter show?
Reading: 14.356 kL
